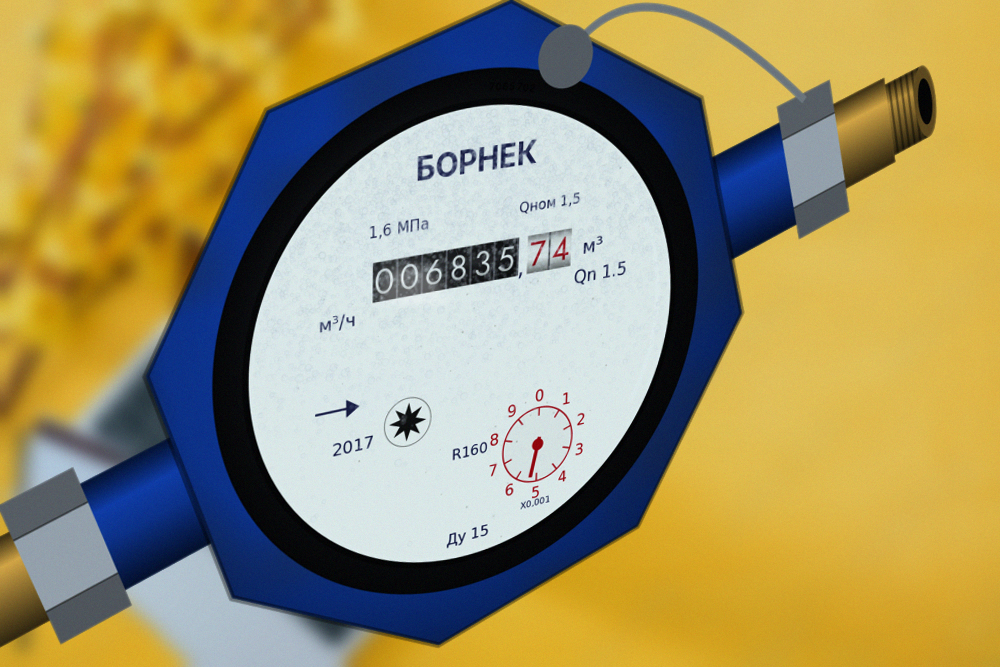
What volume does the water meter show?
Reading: 6835.745 m³
